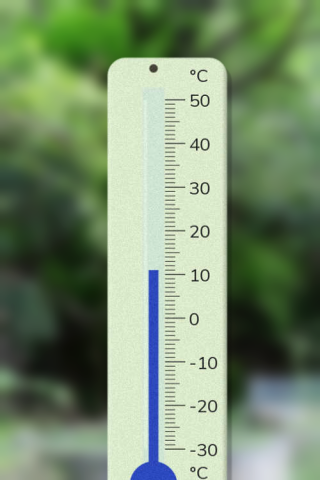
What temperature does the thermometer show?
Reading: 11 °C
